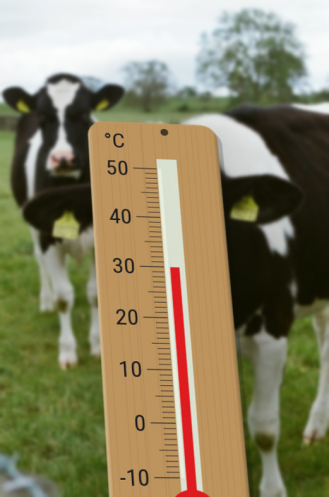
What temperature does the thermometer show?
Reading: 30 °C
